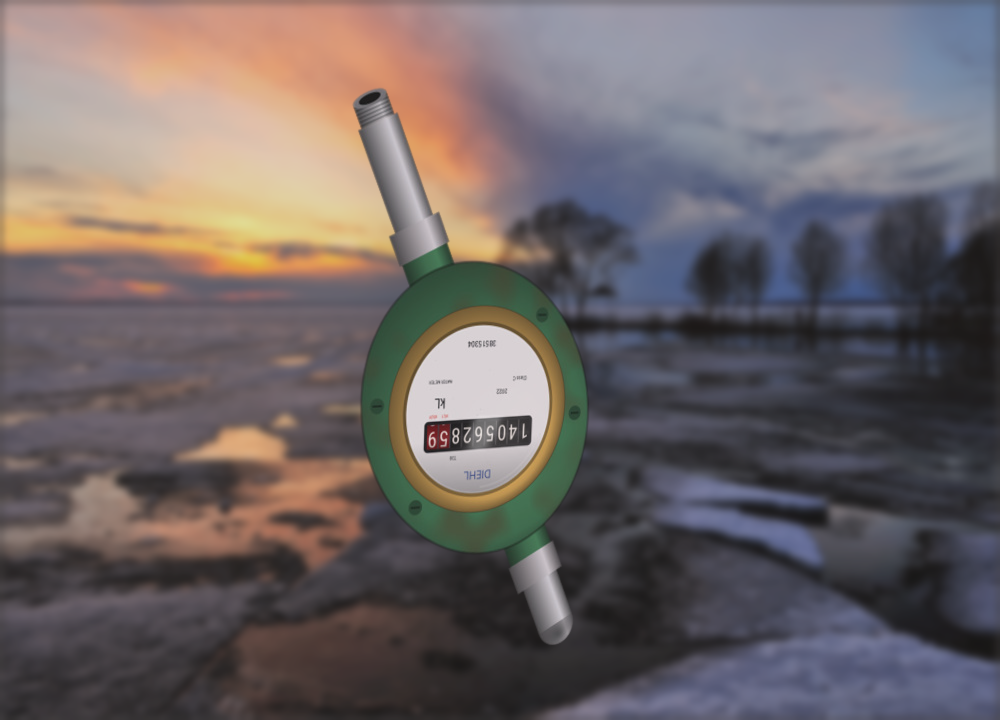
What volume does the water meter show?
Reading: 1405628.59 kL
